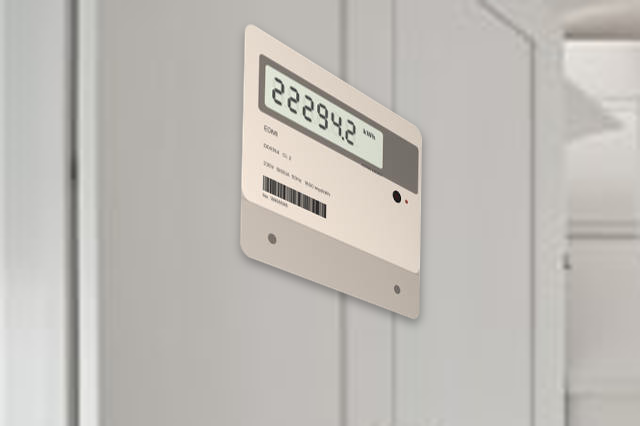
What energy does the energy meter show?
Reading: 22294.2 kWh
